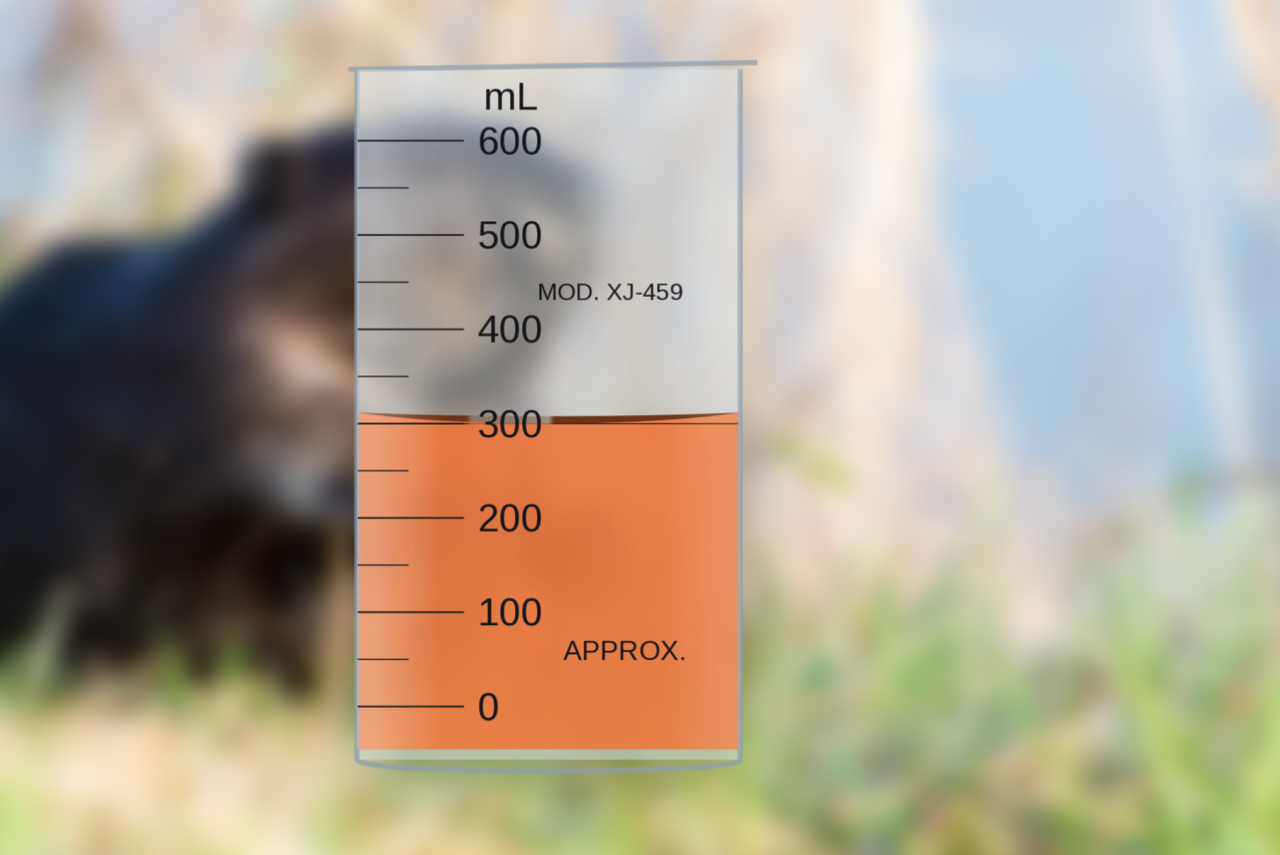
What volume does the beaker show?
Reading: 300 mL
